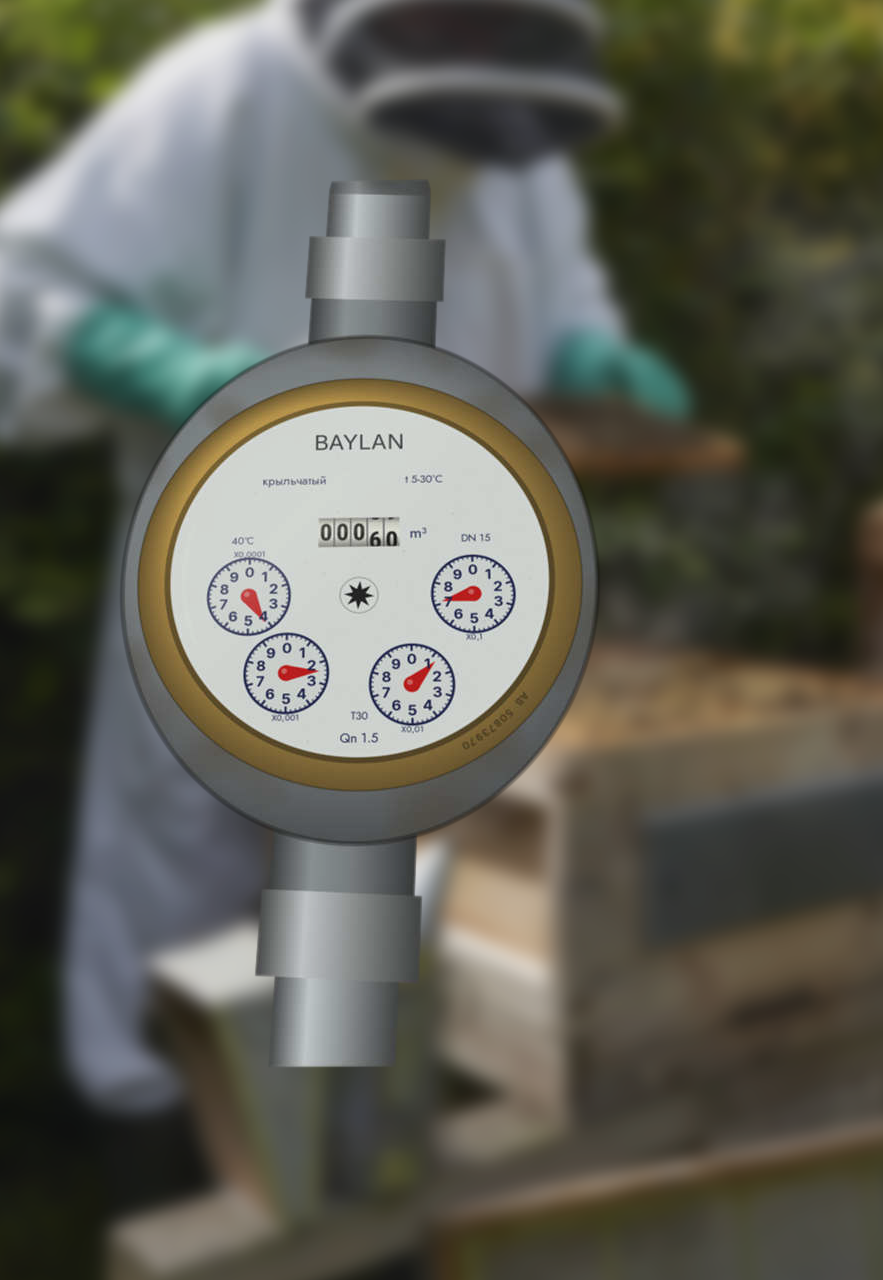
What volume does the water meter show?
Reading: 59.7124 m³
